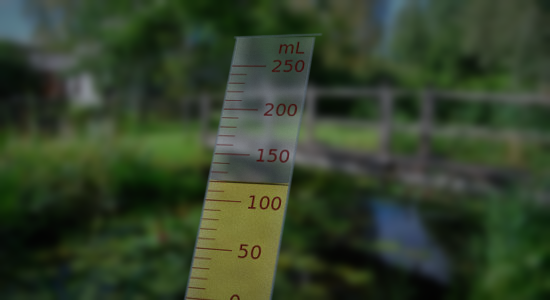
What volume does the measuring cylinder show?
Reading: 120 mL
